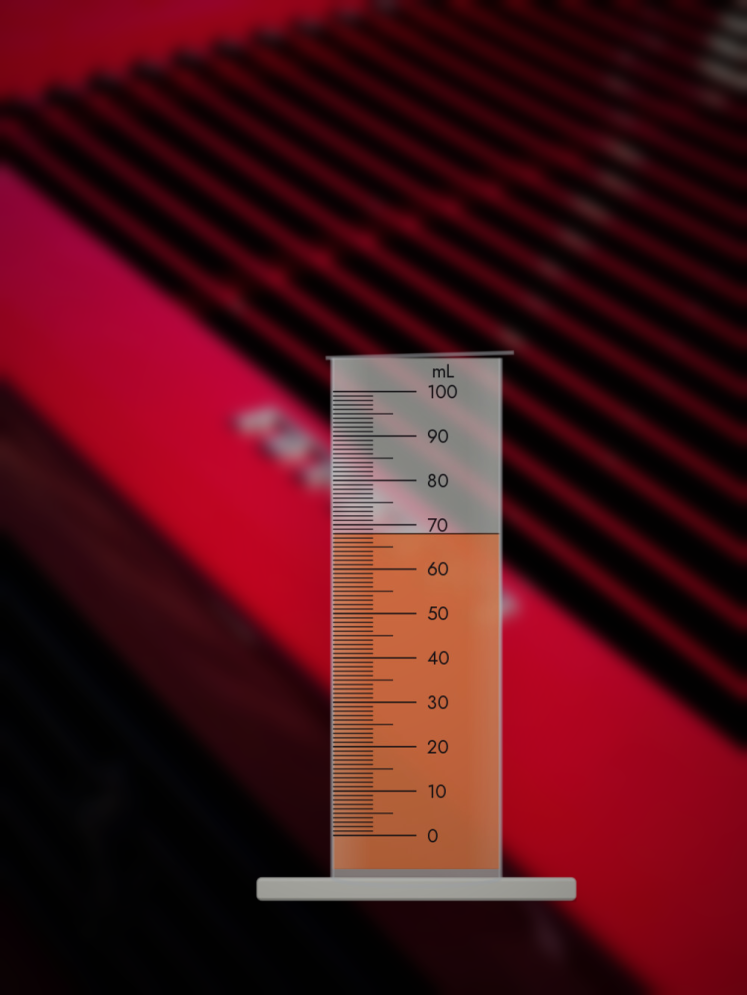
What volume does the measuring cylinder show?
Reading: 68 mL
